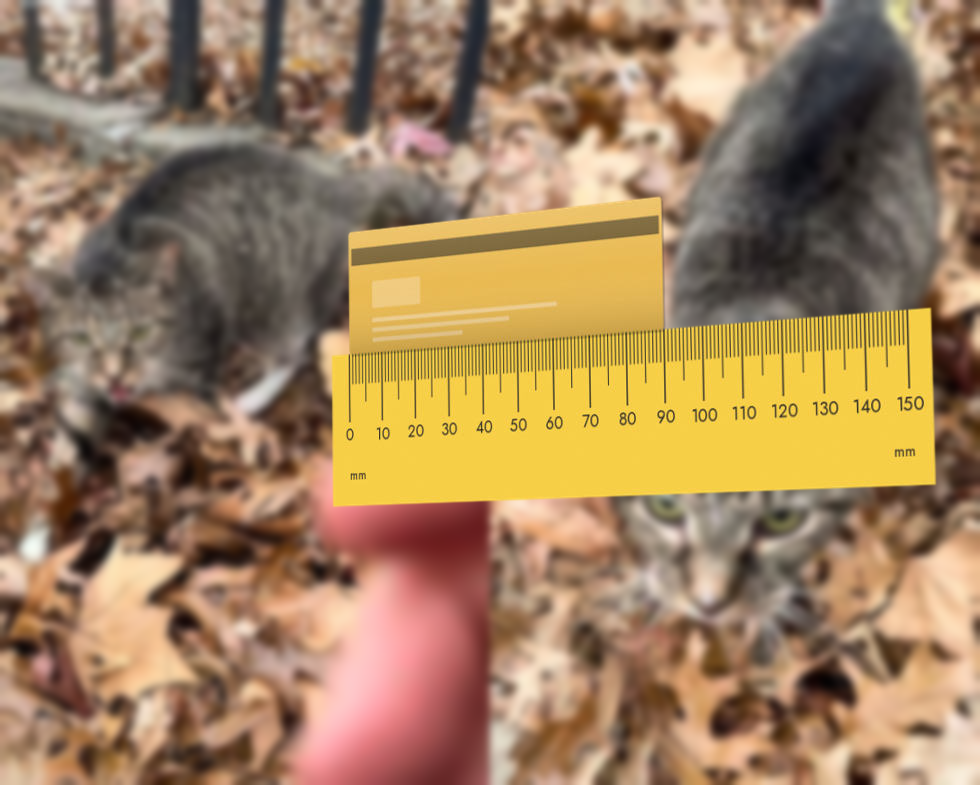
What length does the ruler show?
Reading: 90 mm
